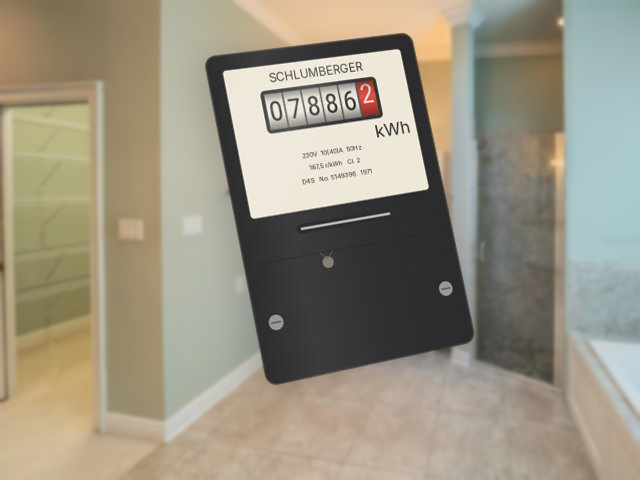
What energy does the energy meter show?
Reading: 7886.2 kWh
